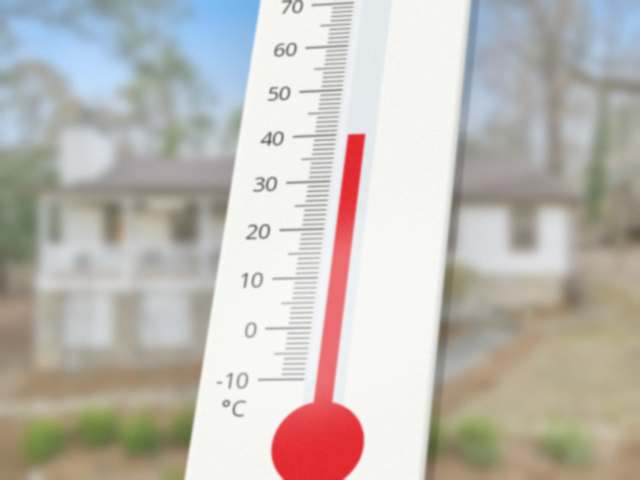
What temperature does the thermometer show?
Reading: 40 °C
